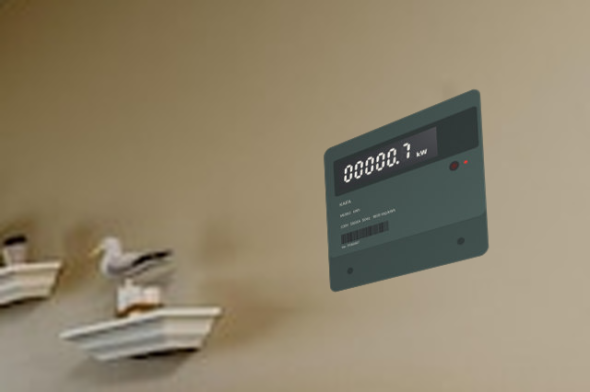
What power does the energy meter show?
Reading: 0.7 kW
